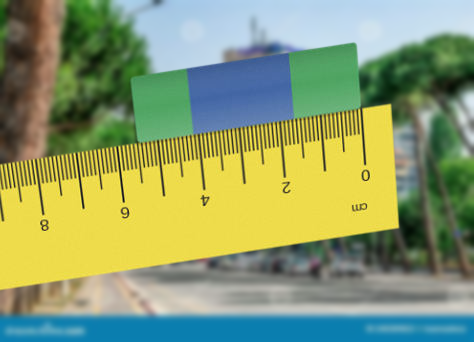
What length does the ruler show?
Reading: 5.5 cm
